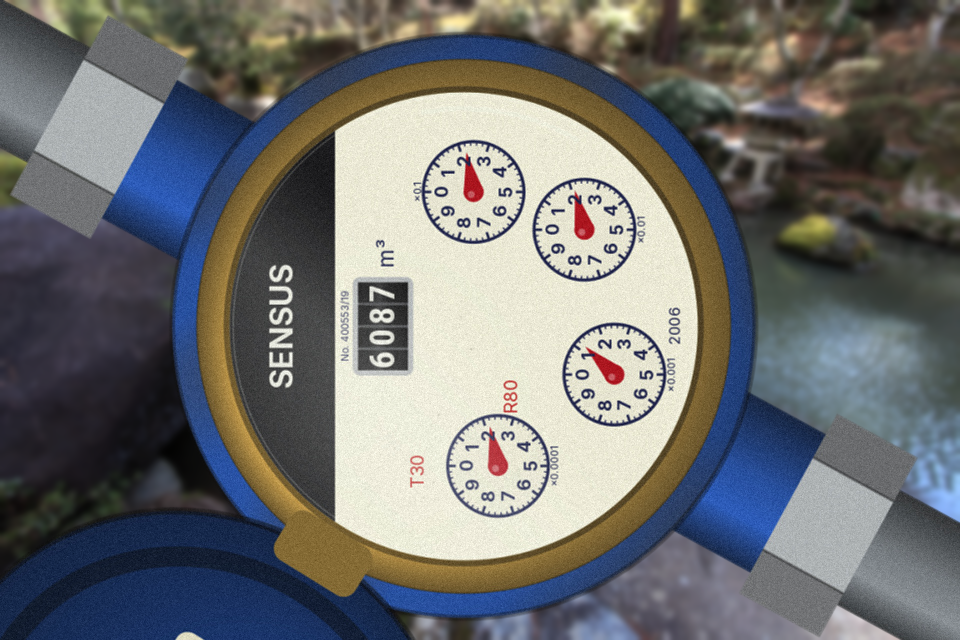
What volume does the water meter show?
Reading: 6087.2212 m³
